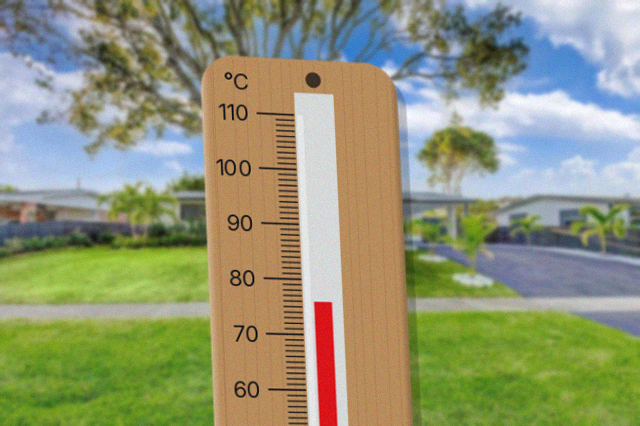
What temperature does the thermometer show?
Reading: 76 °C
